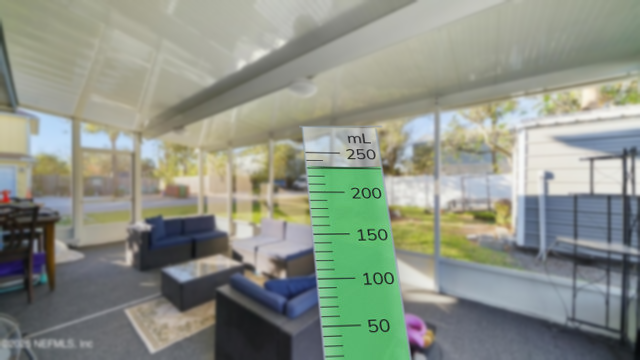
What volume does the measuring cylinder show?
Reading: 230 mL
